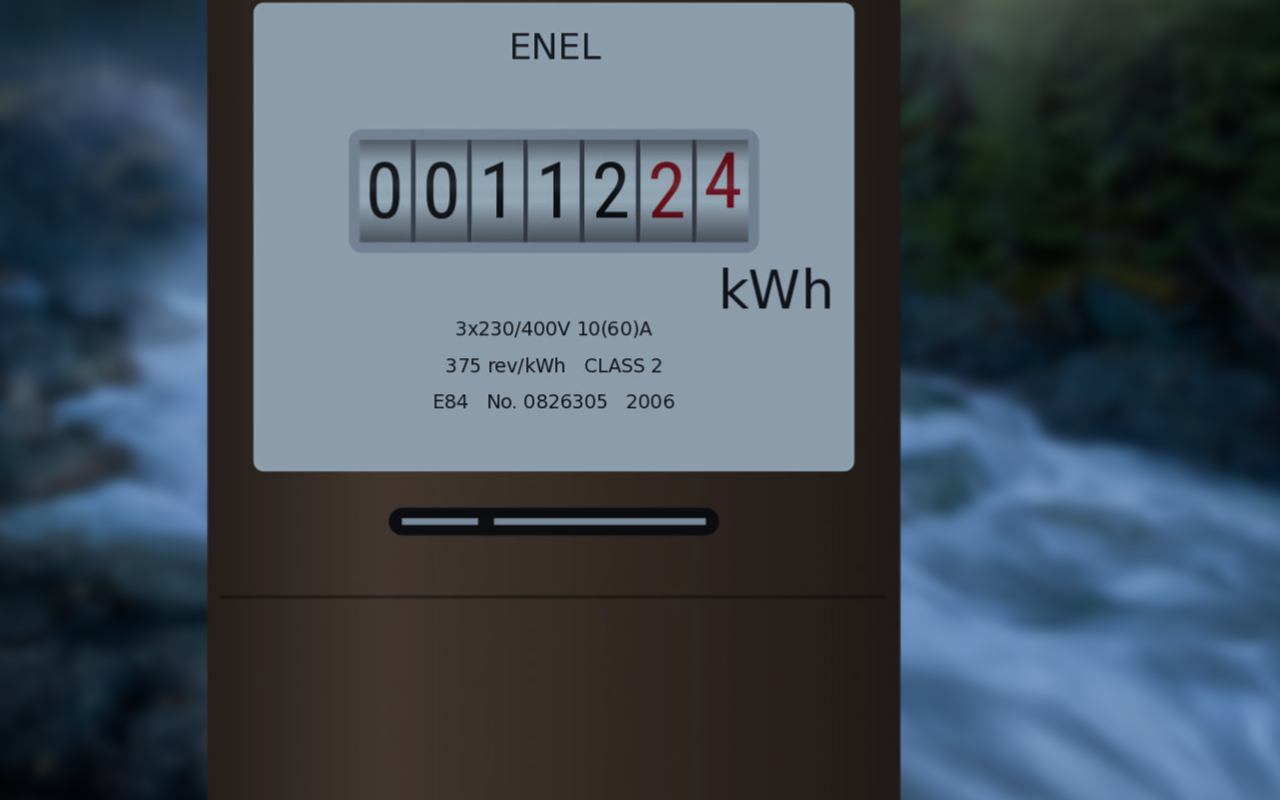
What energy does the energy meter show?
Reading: 112.24 kWh
